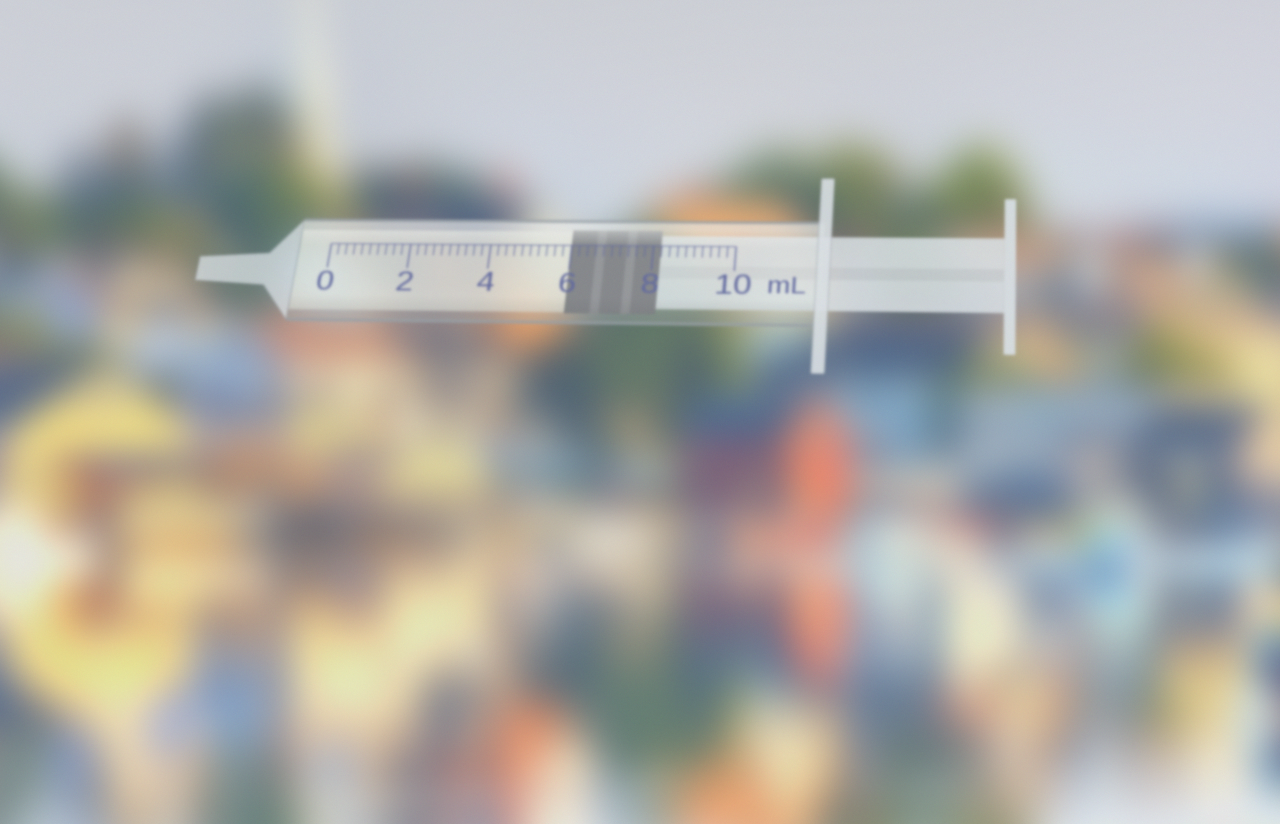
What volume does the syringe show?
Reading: 6 mL
